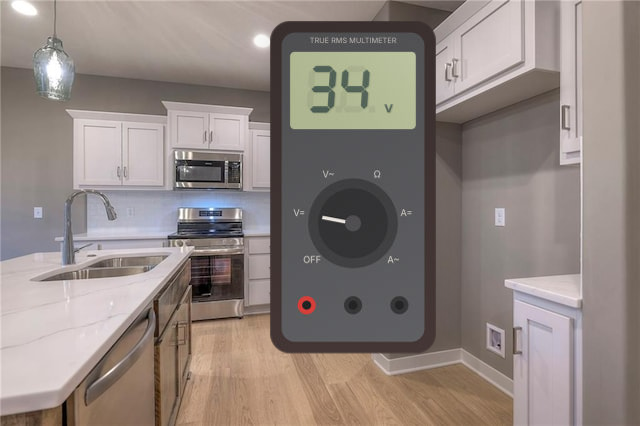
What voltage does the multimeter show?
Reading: 34 V
